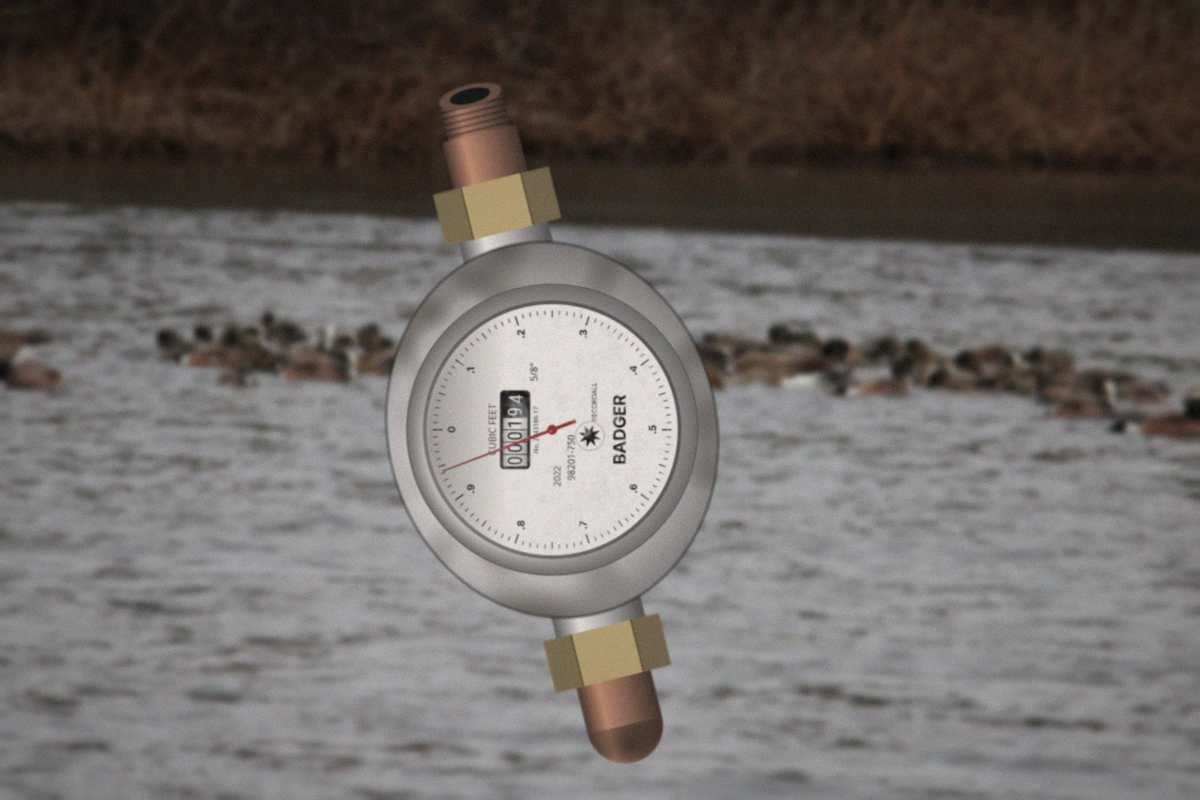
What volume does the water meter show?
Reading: 193.94 ft³
